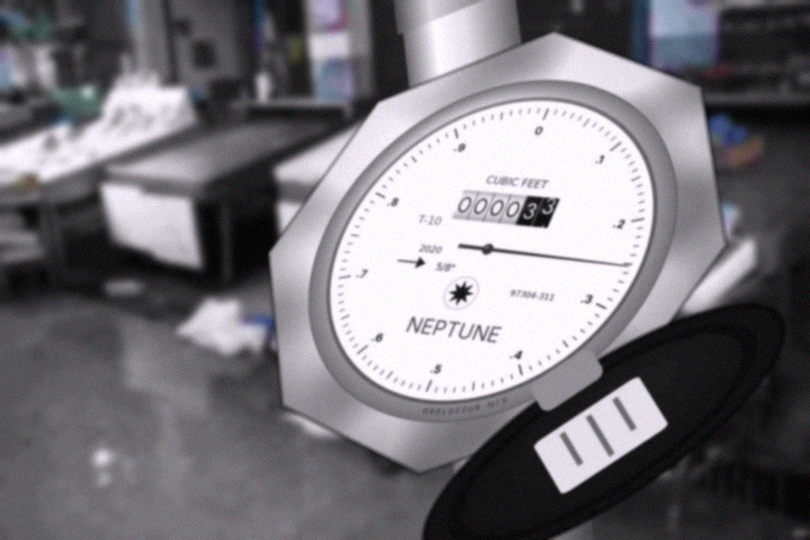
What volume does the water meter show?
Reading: 33.25 ft³
